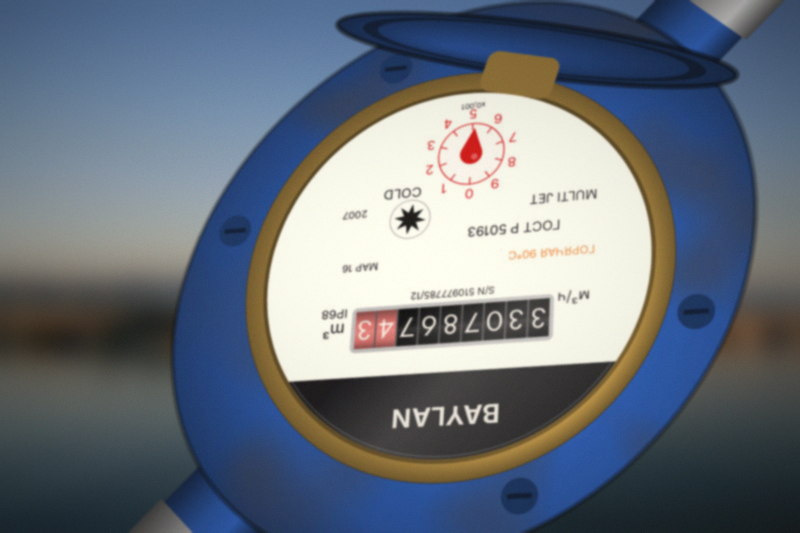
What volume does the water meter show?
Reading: 3307867.435 m³
